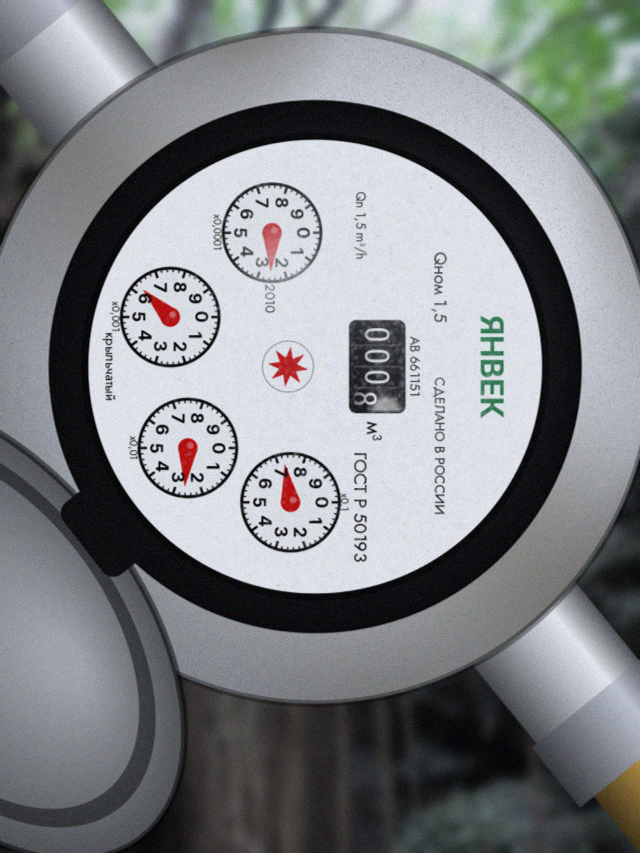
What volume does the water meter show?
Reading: 7.7262 m³
